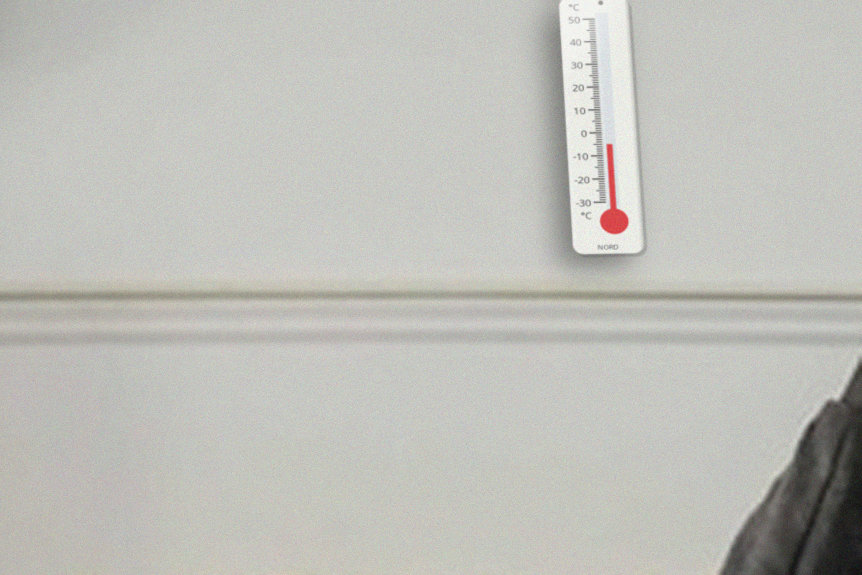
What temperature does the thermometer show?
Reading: -5 °C
